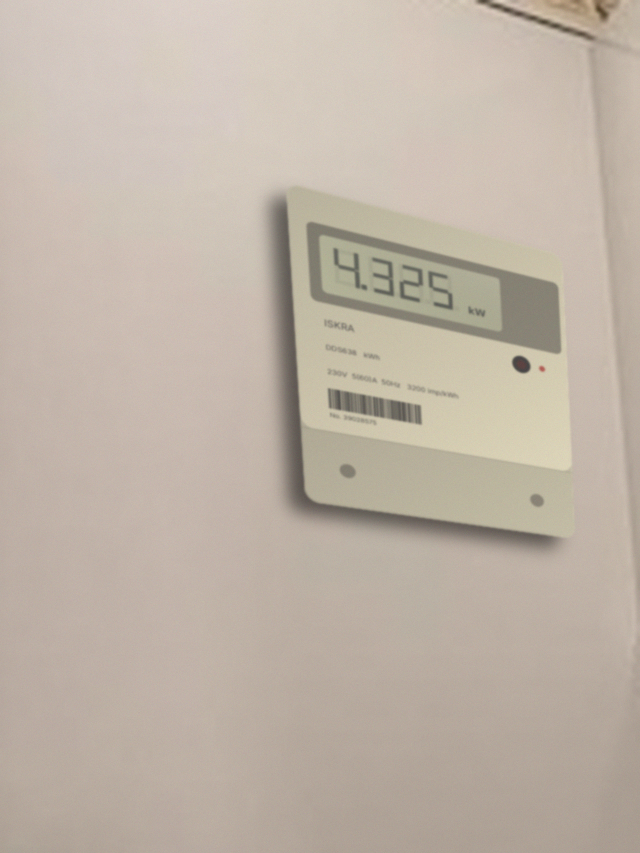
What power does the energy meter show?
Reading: 4.325 kW
